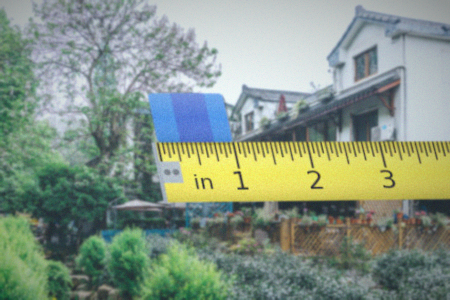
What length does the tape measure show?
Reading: 1 in
